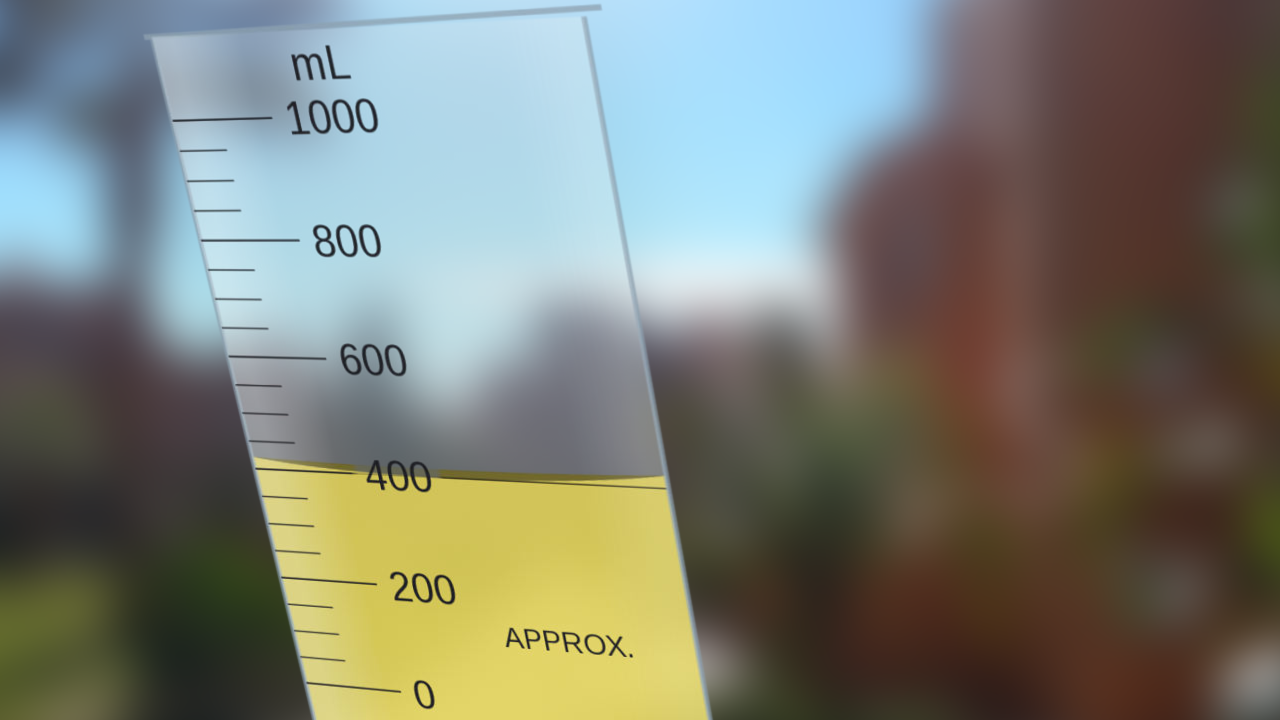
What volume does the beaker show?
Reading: 400 mL
